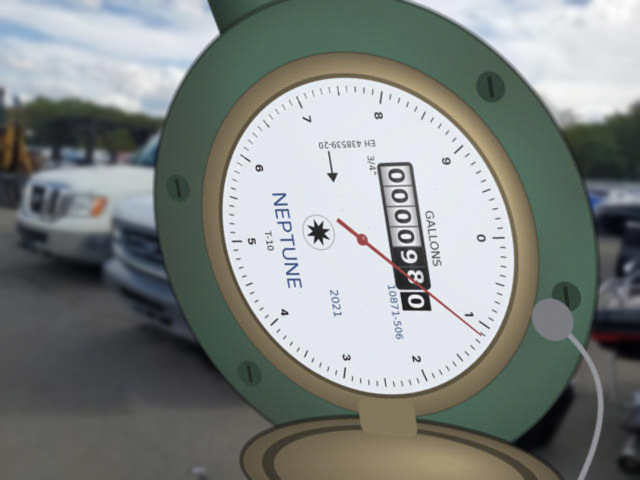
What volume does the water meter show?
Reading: 981.1 gal
